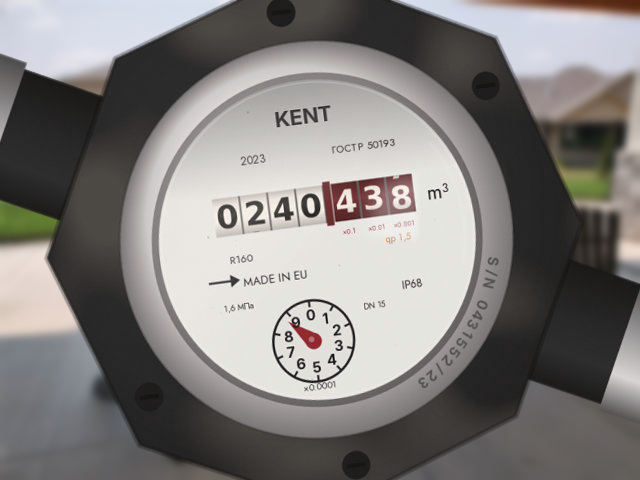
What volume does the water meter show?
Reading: 240.4378 m³
